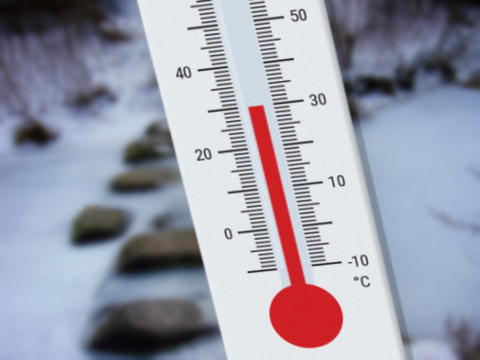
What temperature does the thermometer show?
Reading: 30 °C
